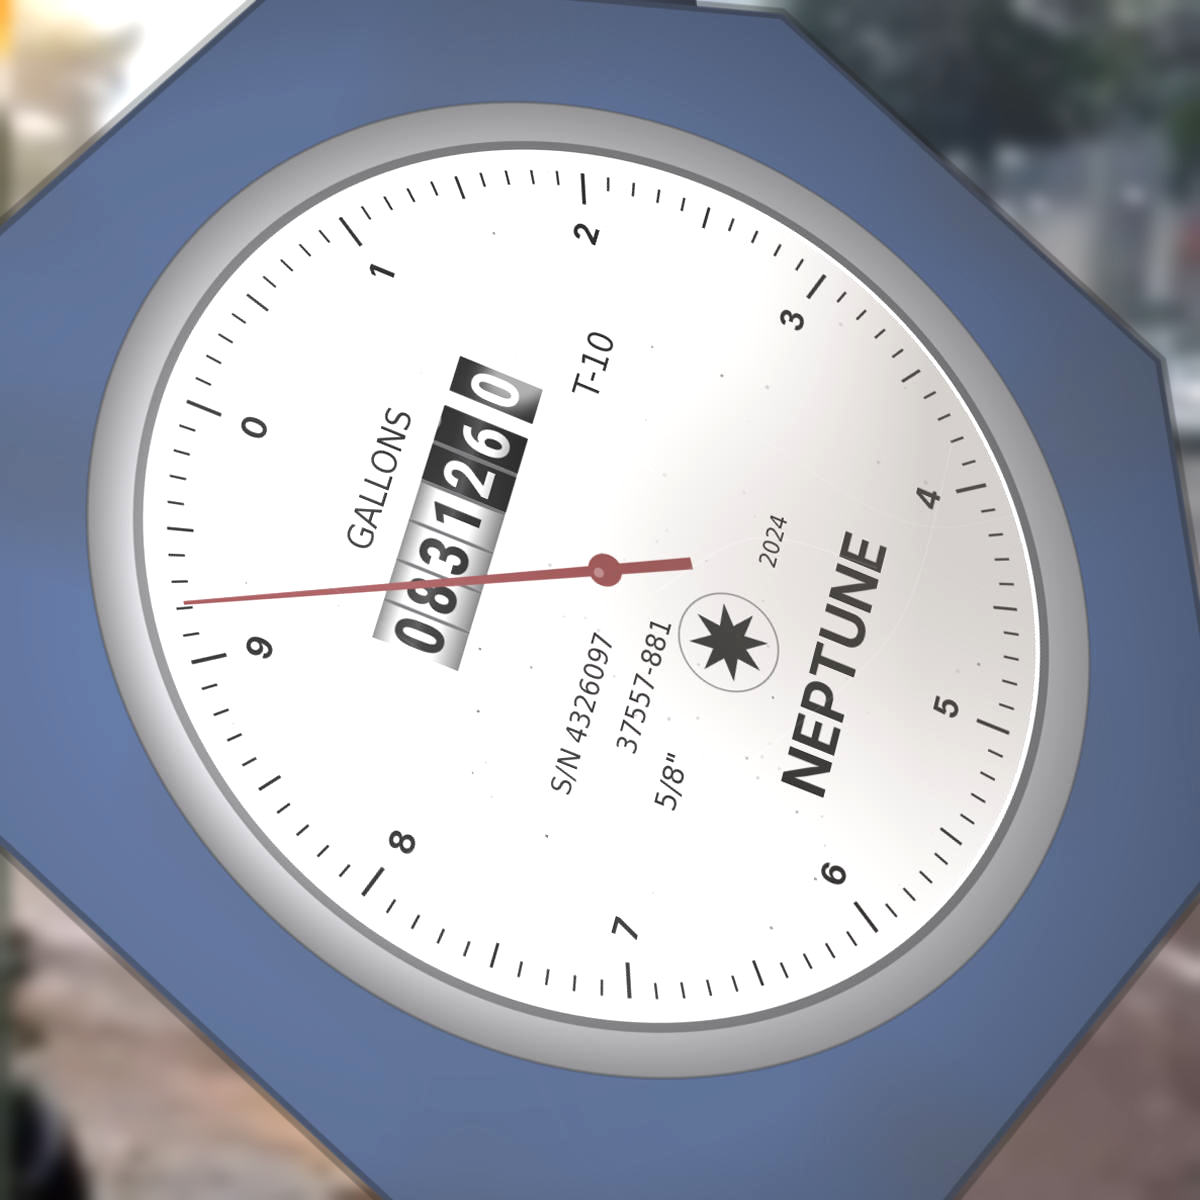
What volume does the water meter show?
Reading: 831259.2 gal
